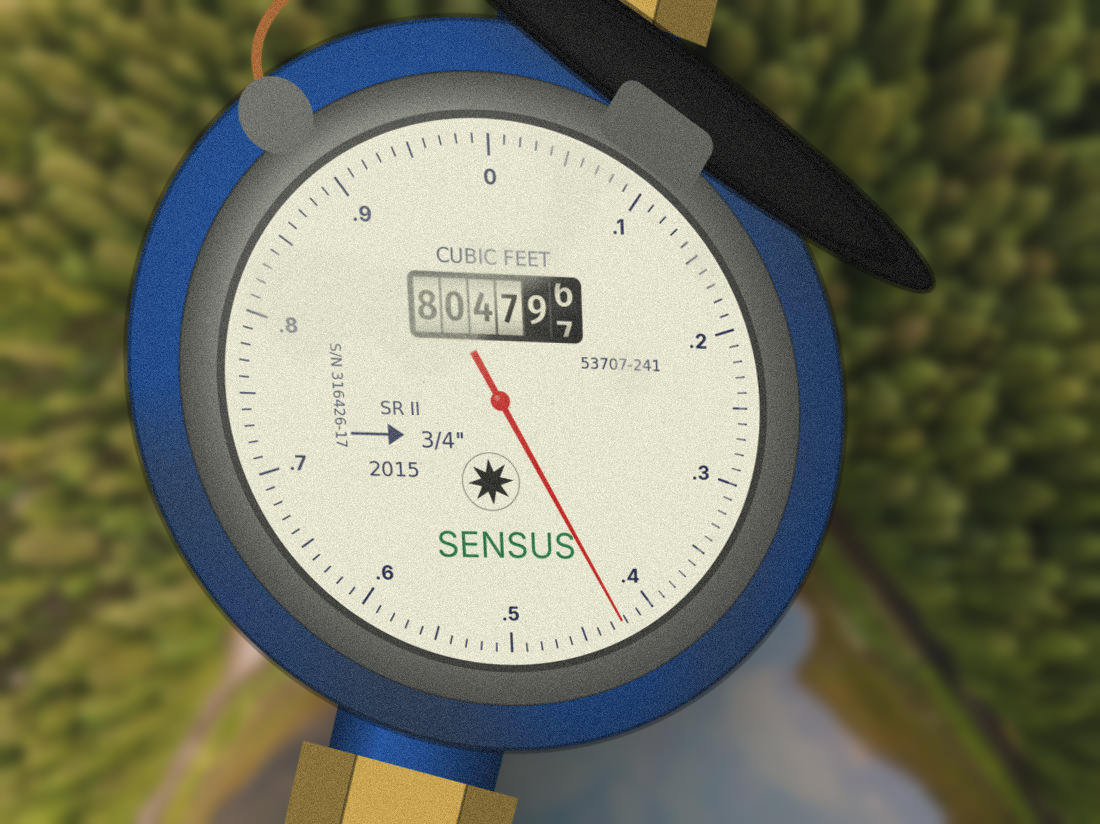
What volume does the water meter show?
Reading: 804796.42 ft³
